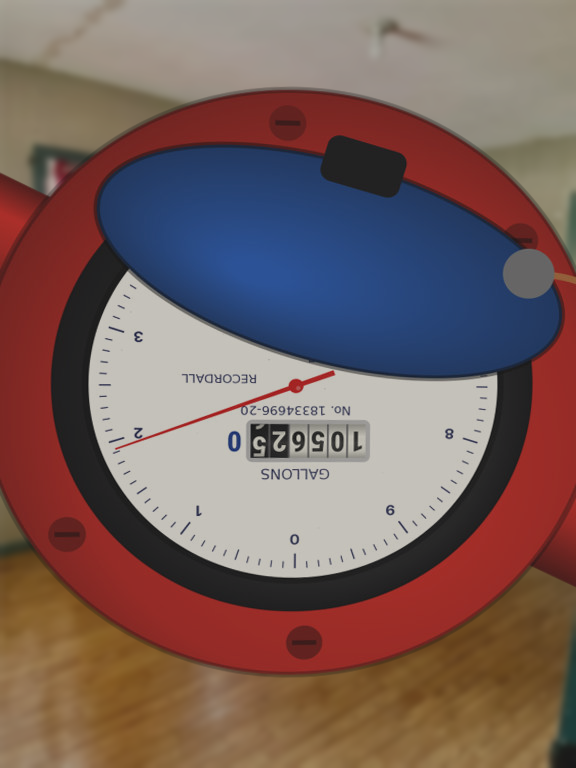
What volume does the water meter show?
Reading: 1056251.9 gal
